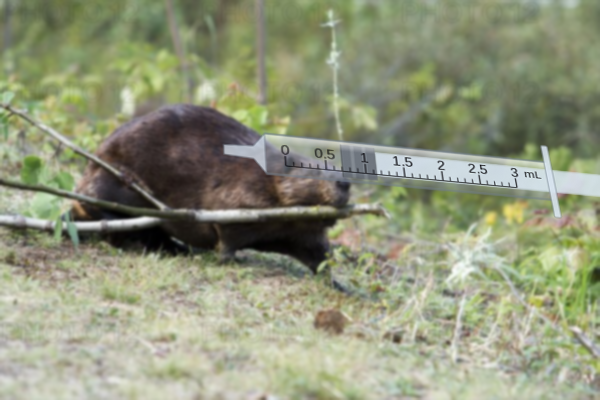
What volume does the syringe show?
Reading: 0.7 mL
